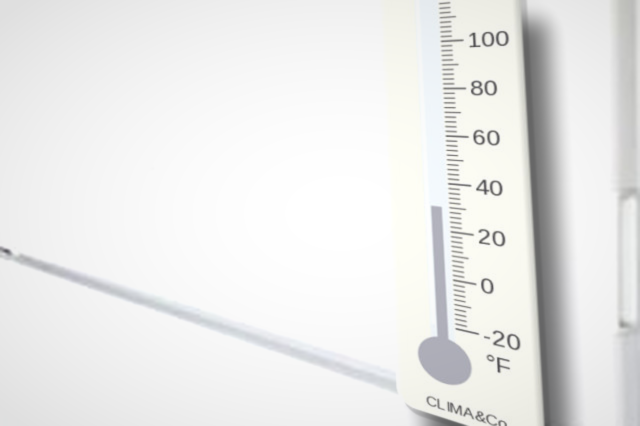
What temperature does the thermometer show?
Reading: 30 °F
